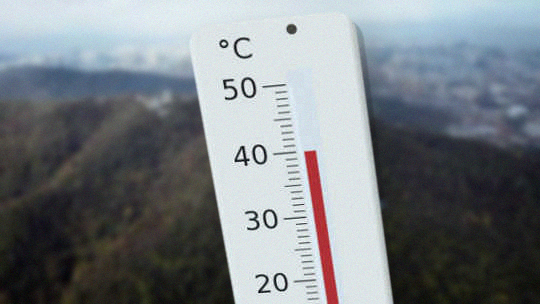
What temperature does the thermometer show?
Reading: 40 °C
